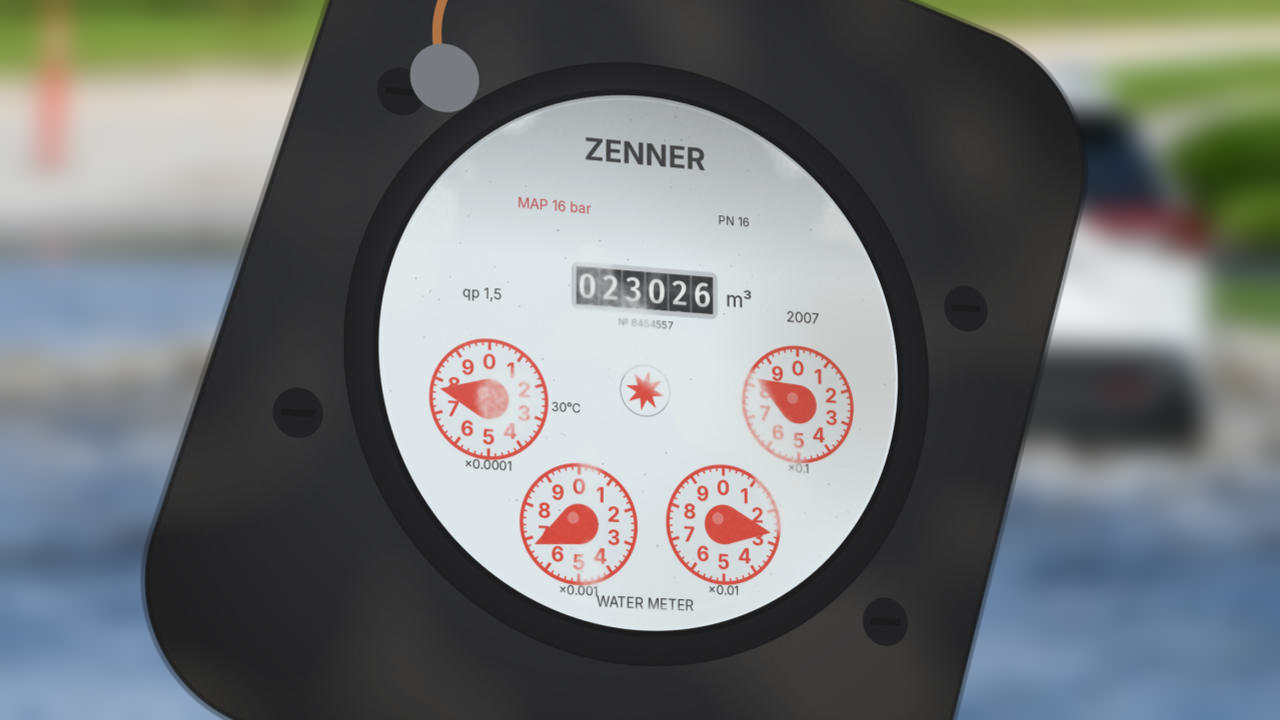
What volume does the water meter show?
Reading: 23026.8267 m³
